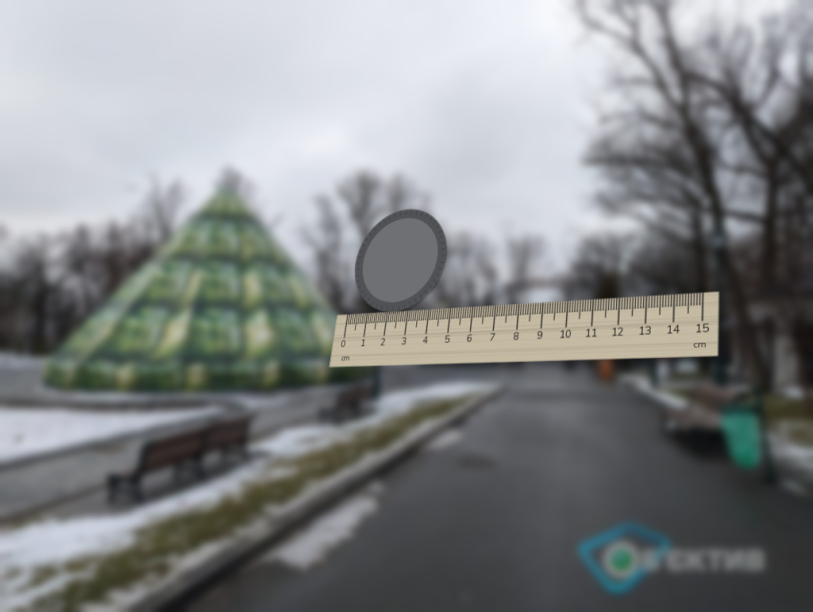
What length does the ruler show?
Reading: 4.5 cm
